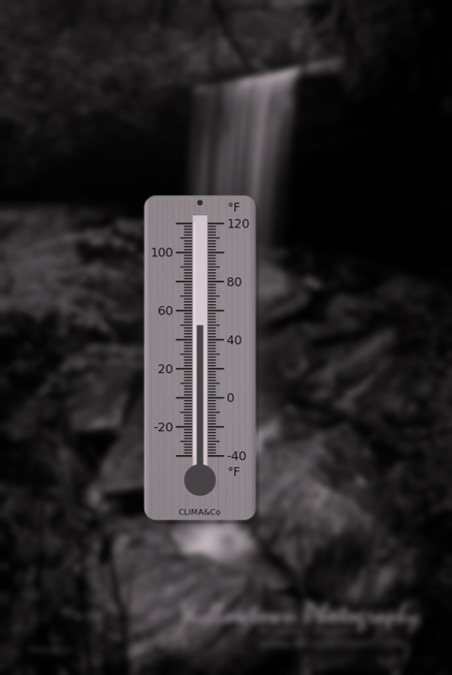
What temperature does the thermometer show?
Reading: 50 °F
